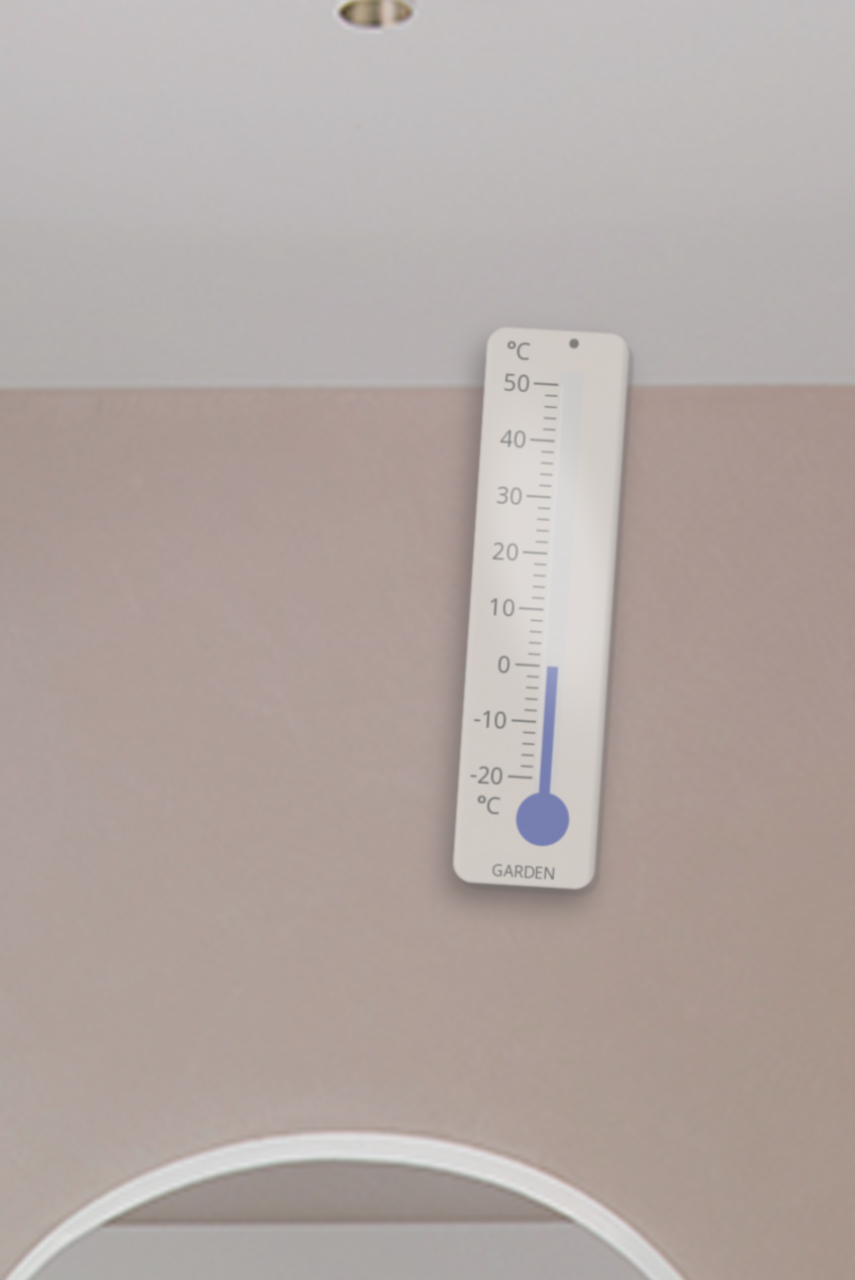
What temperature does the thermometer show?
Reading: 0 °C
